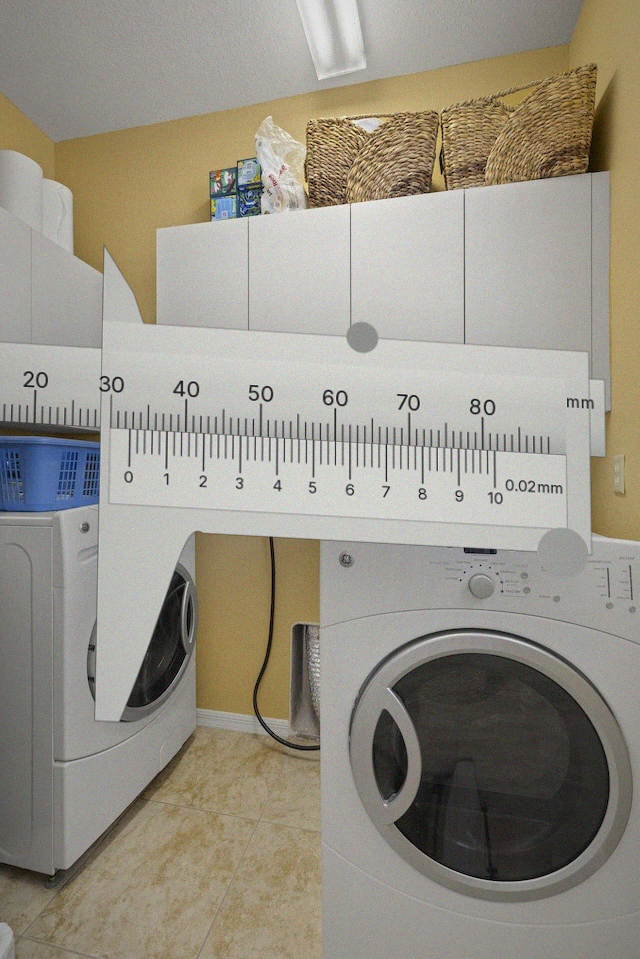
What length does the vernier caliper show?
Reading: 32.6 mm
